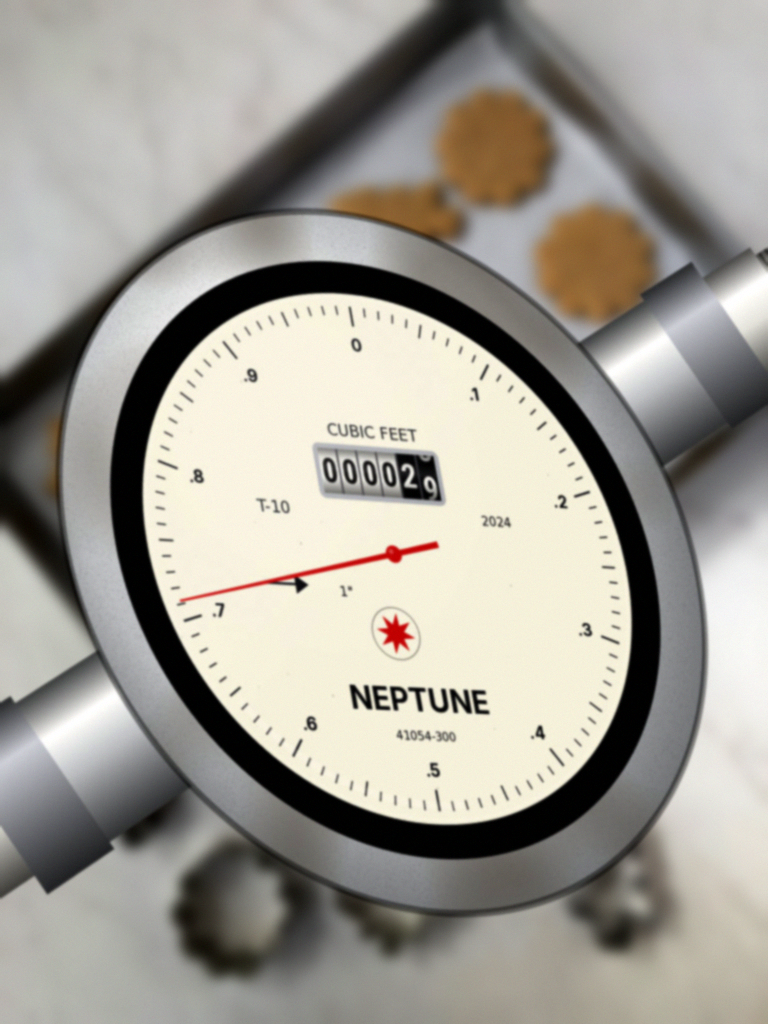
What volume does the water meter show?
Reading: 28.71 ft³
